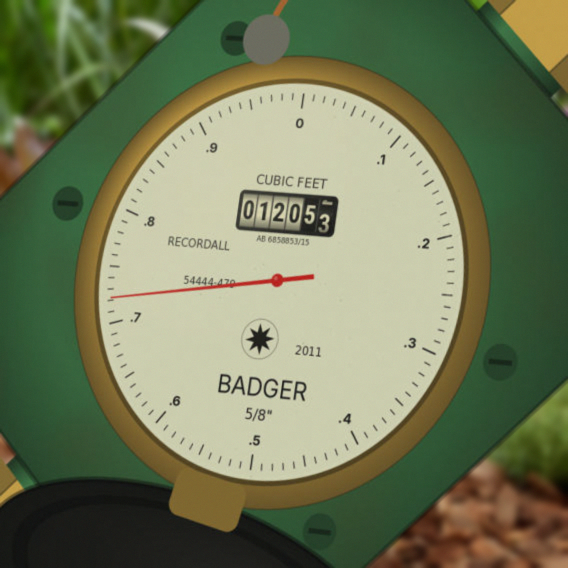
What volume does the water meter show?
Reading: 12052.72 ft³
